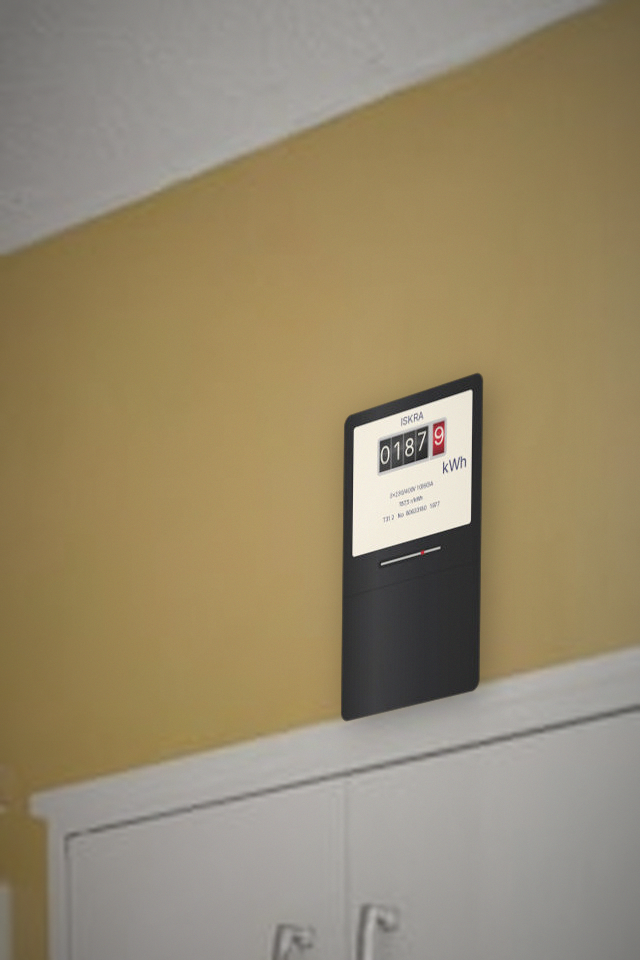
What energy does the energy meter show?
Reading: 187.9 kWh
